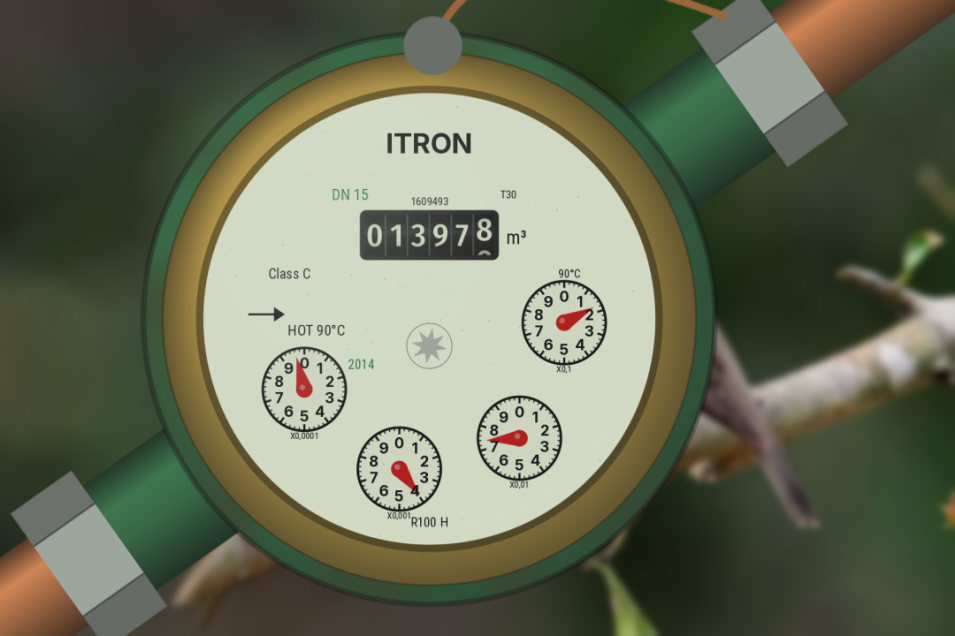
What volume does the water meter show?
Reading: 13978.1739 m³
